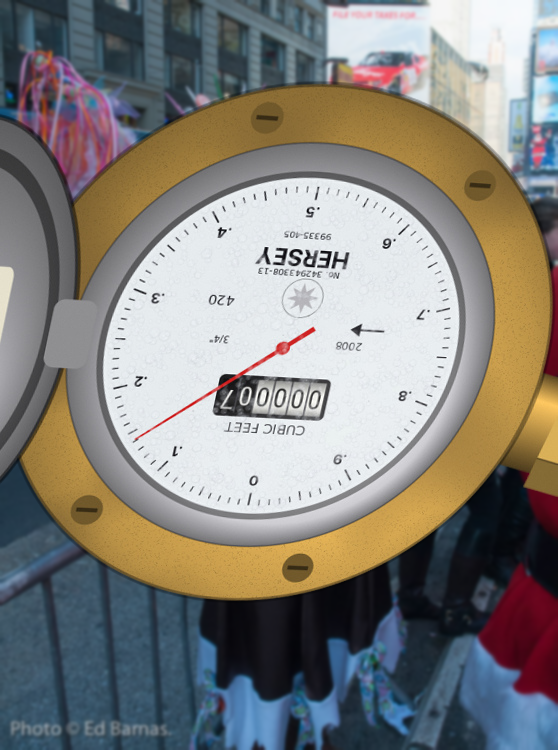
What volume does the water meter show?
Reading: 7.14 ft³
